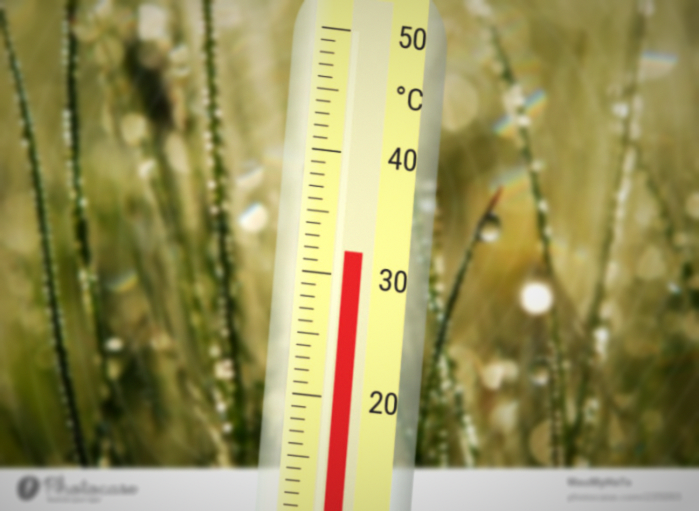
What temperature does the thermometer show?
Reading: 32 °C
